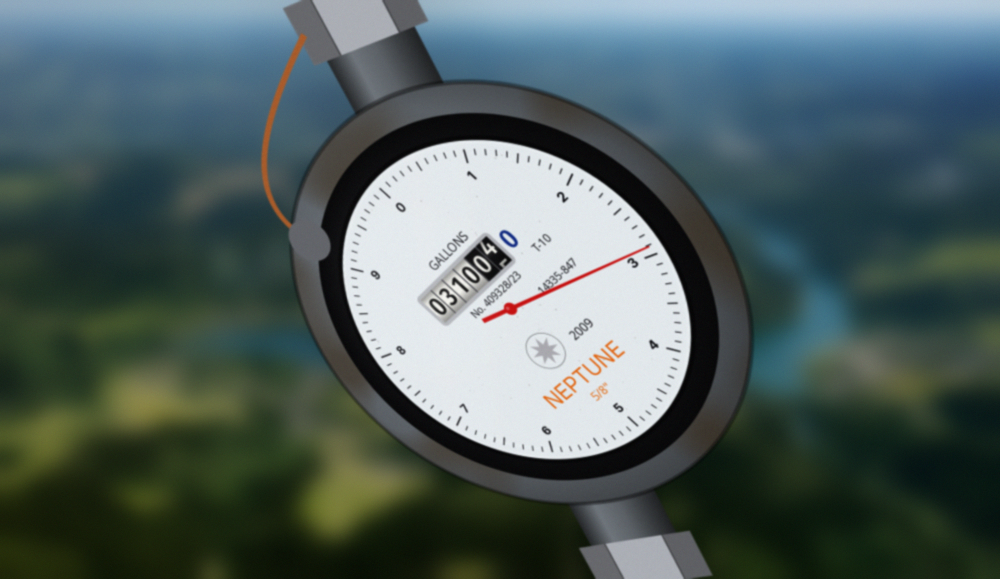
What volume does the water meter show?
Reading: 310042.9 gal
